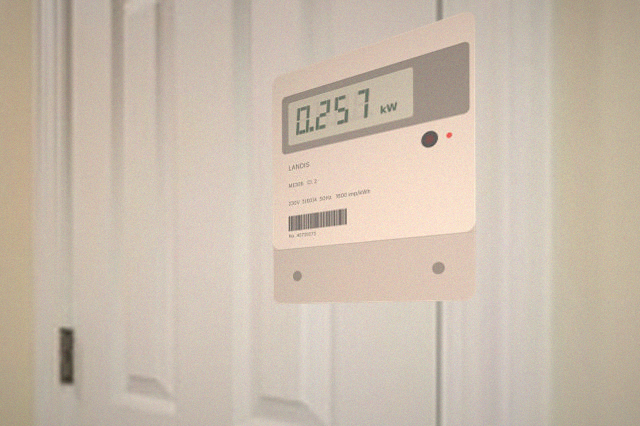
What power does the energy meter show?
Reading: 0.257 kW
